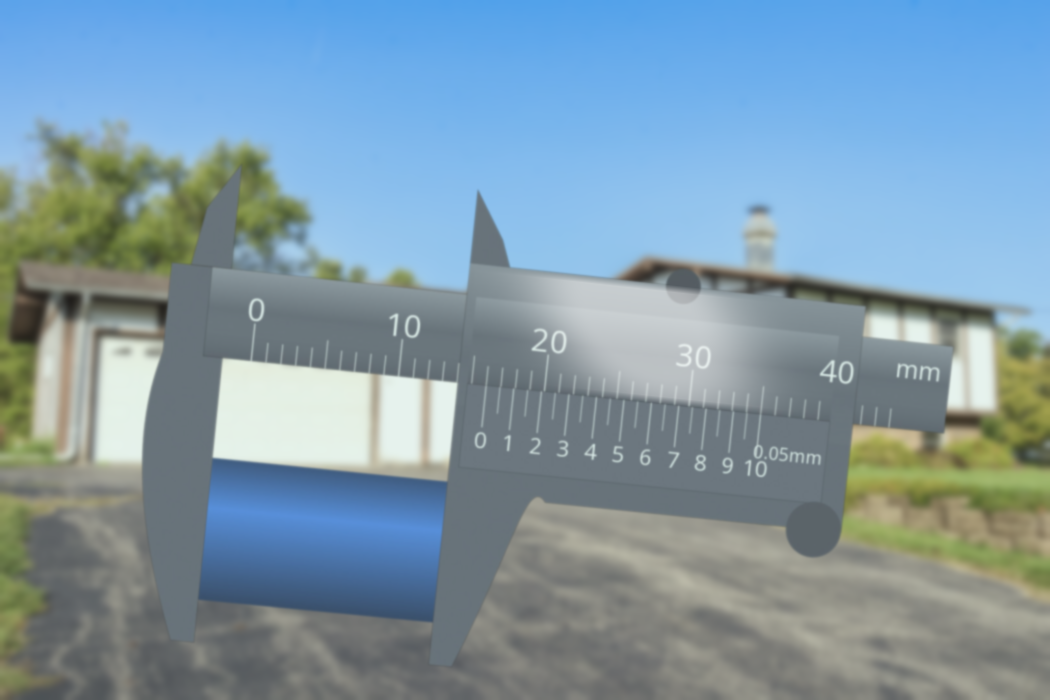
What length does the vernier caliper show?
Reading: 16.0 mm
